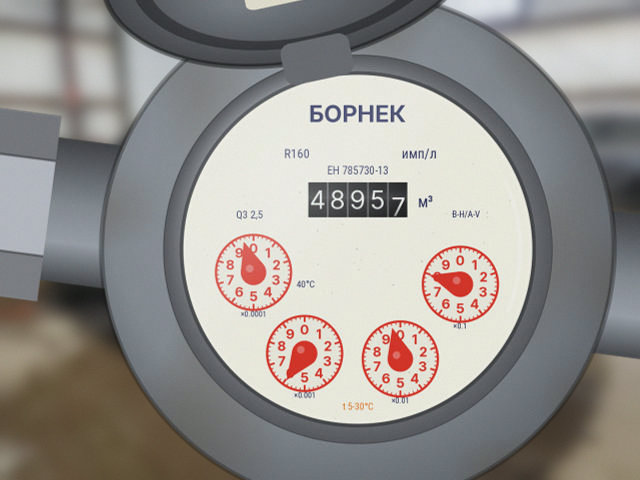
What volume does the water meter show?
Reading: 48956.7959 m³
